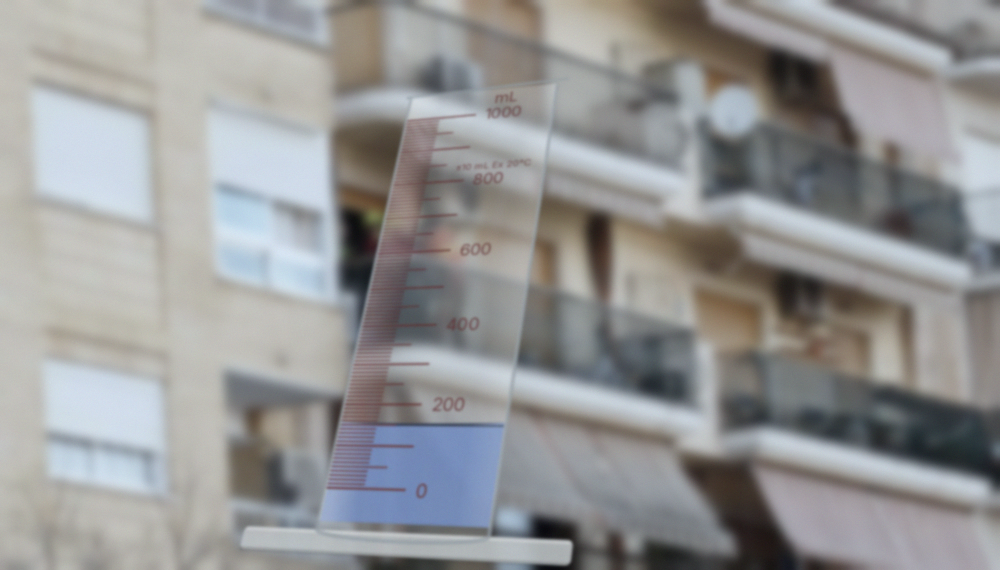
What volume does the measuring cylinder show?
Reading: 150 mL
